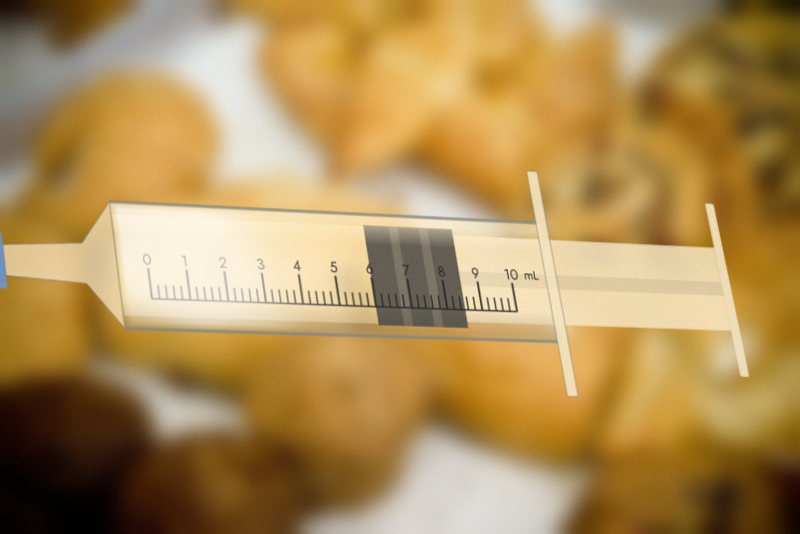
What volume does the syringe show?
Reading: 6 mL
